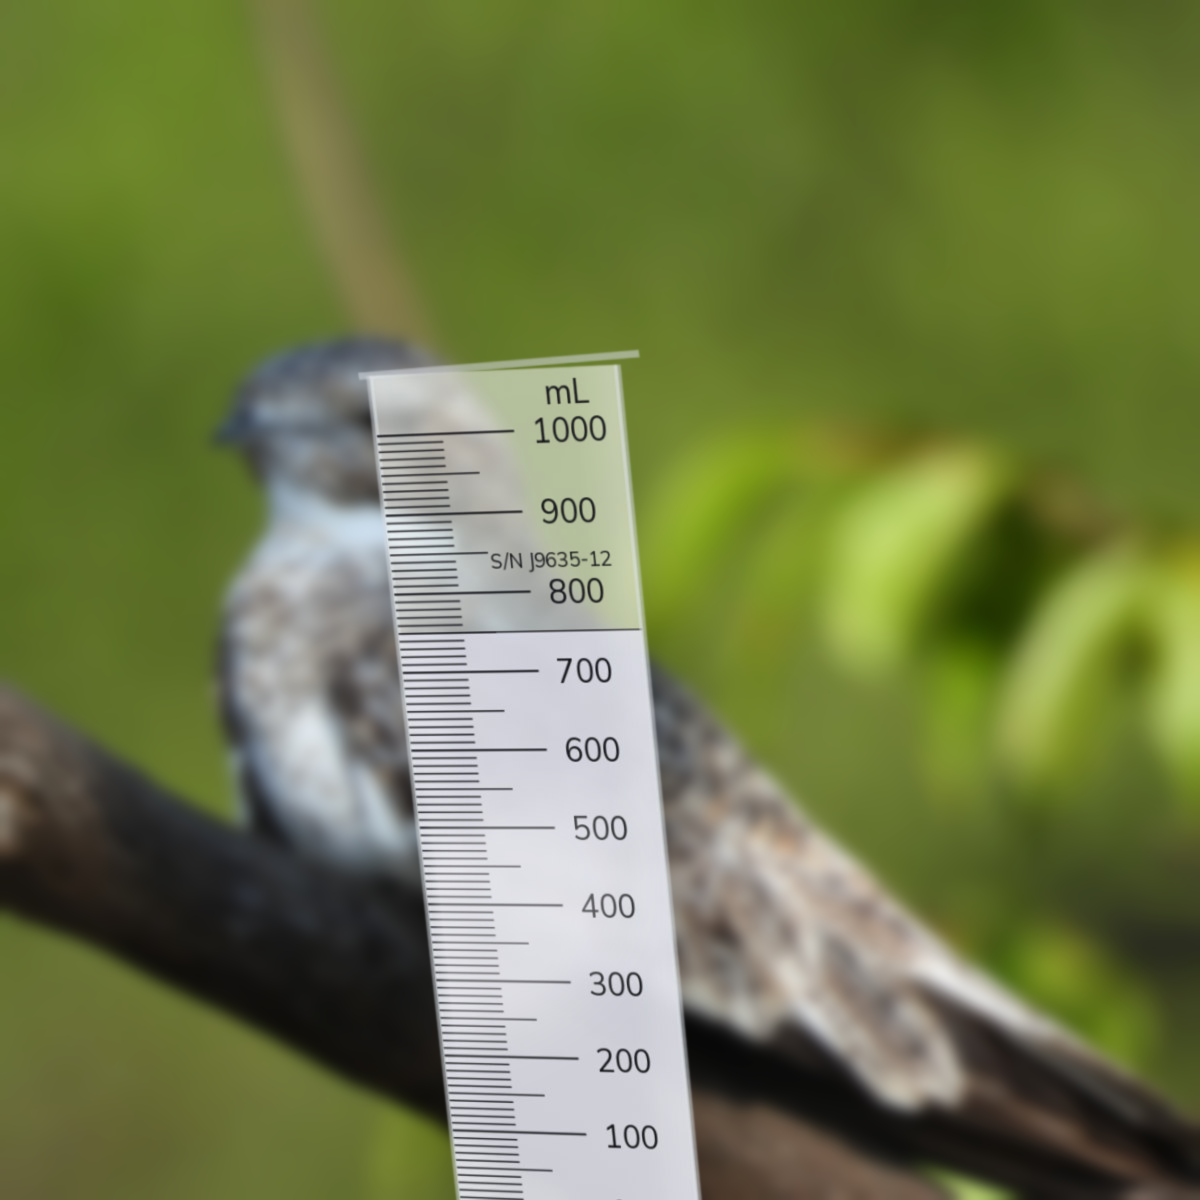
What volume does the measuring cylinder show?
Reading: 750 mL
